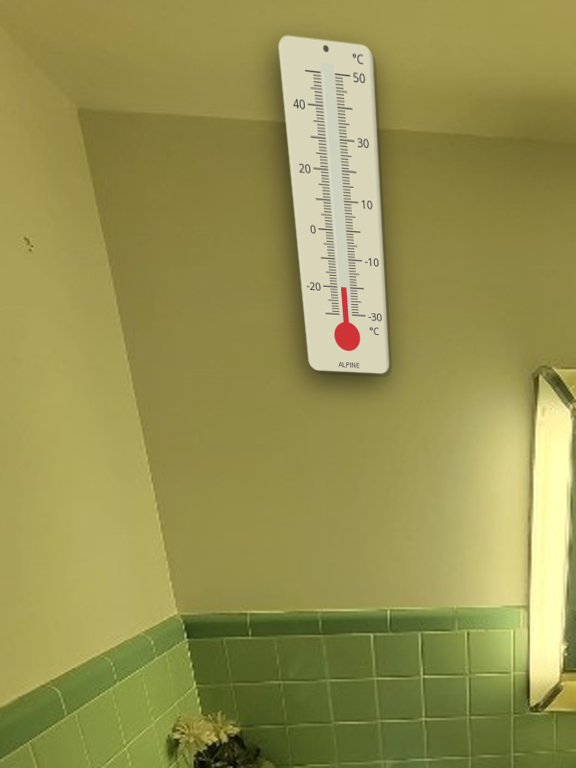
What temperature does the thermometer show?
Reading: -20 °C
